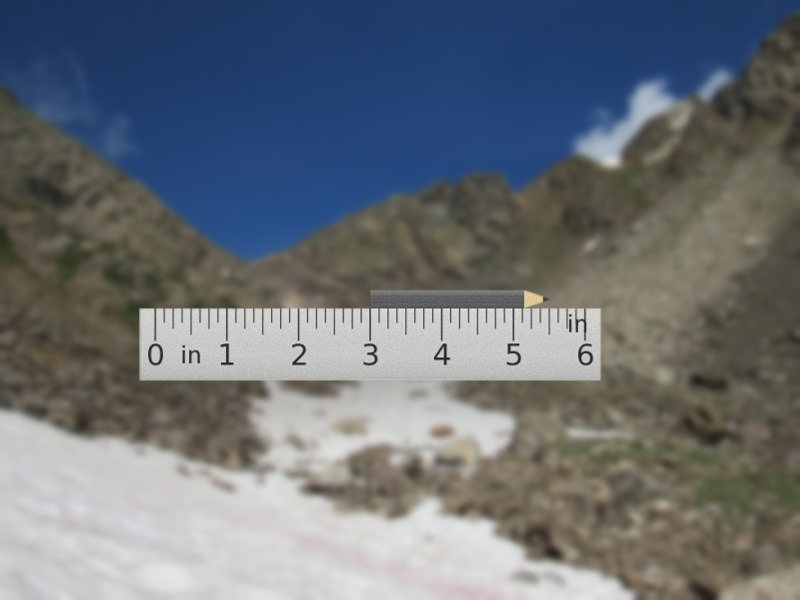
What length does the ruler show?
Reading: 2.5 in
